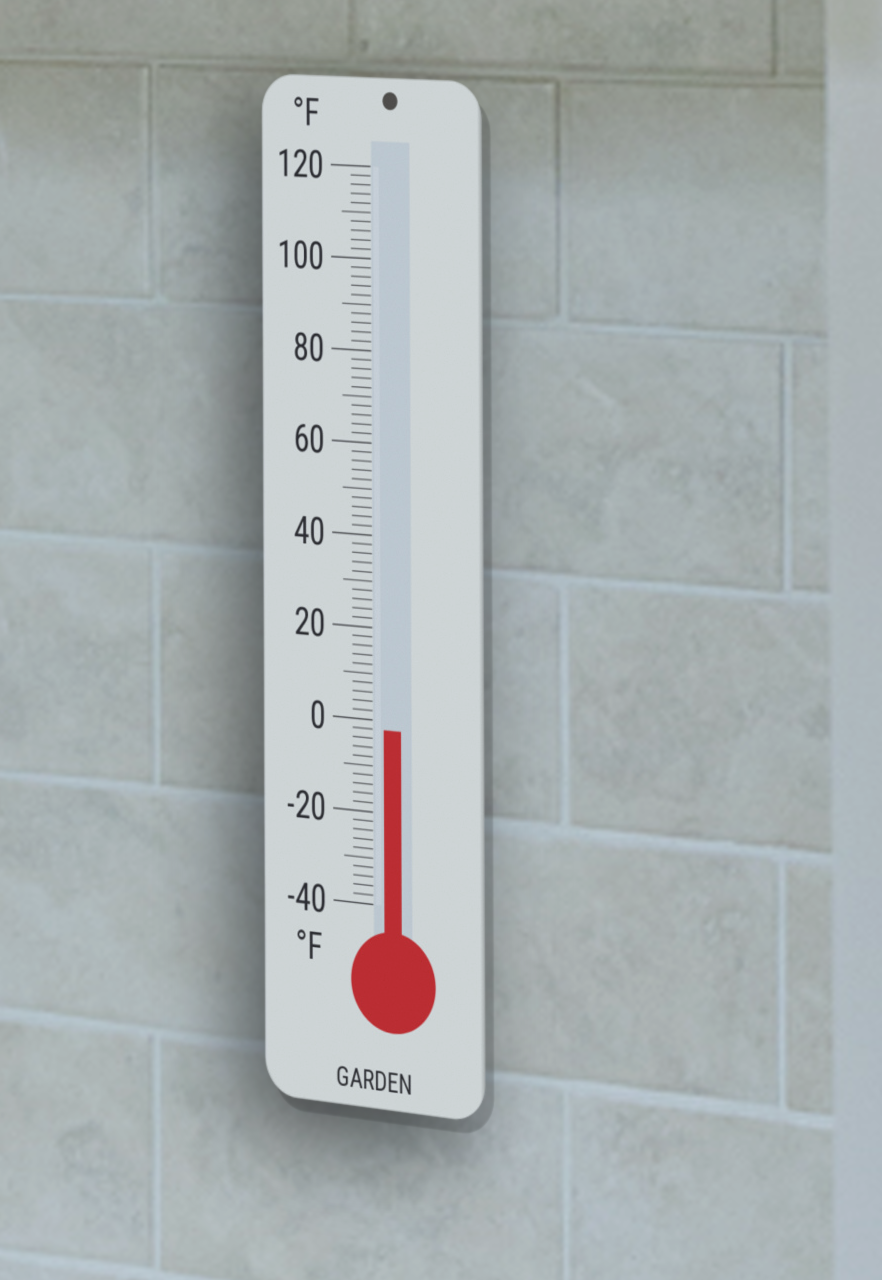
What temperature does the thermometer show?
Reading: -2 °F
